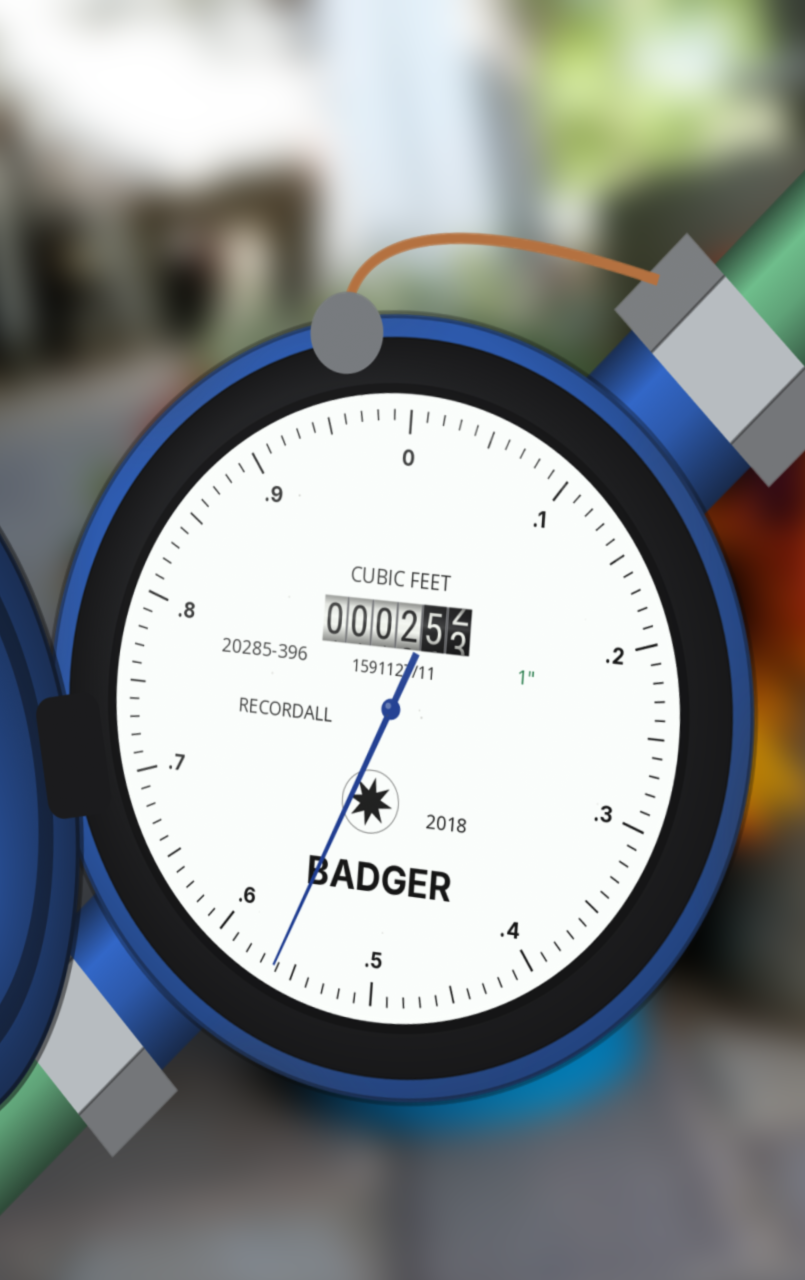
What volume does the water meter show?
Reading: 252.56 ft³
